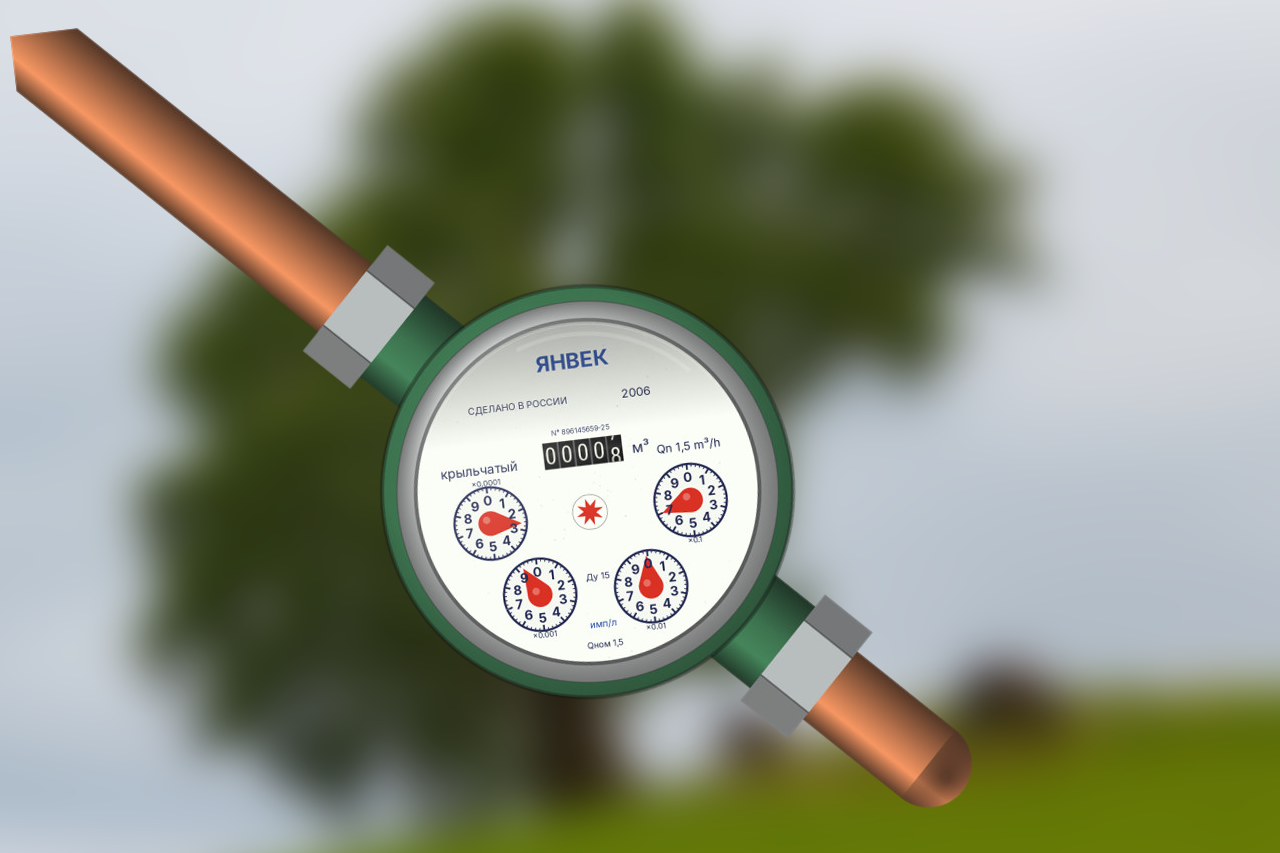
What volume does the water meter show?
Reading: 7.6992 m³
